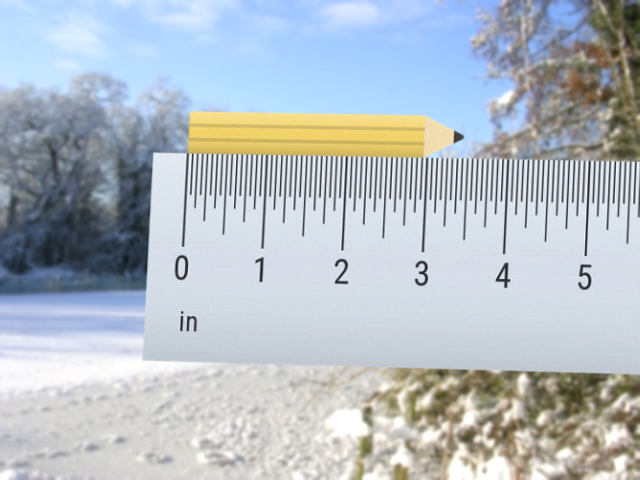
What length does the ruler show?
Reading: 3.4375 in
